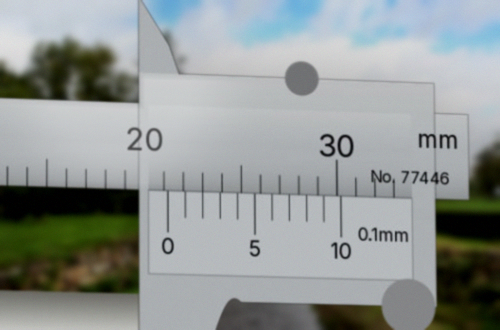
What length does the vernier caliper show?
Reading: 21.2 mm
